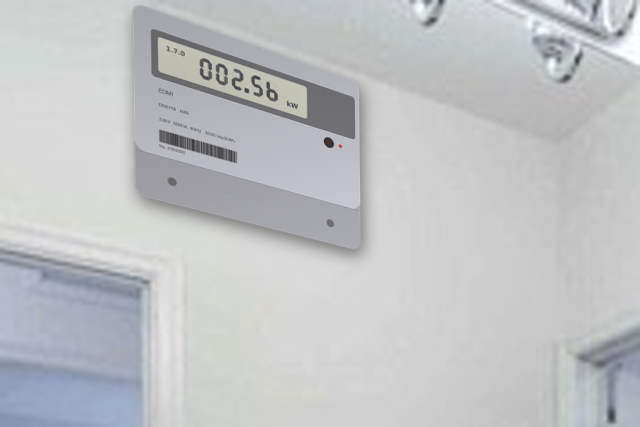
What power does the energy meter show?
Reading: 2.56 kW
